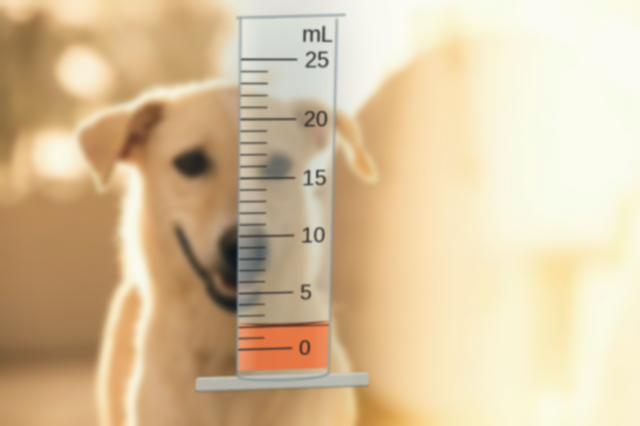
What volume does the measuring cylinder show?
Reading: 2 mL
